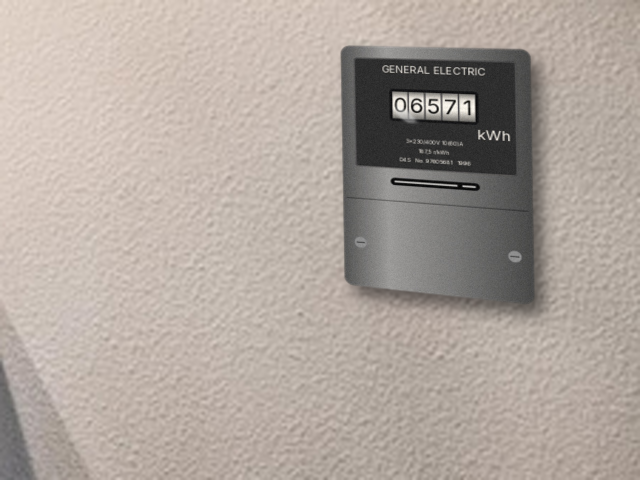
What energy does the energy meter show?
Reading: 6571 kWh
